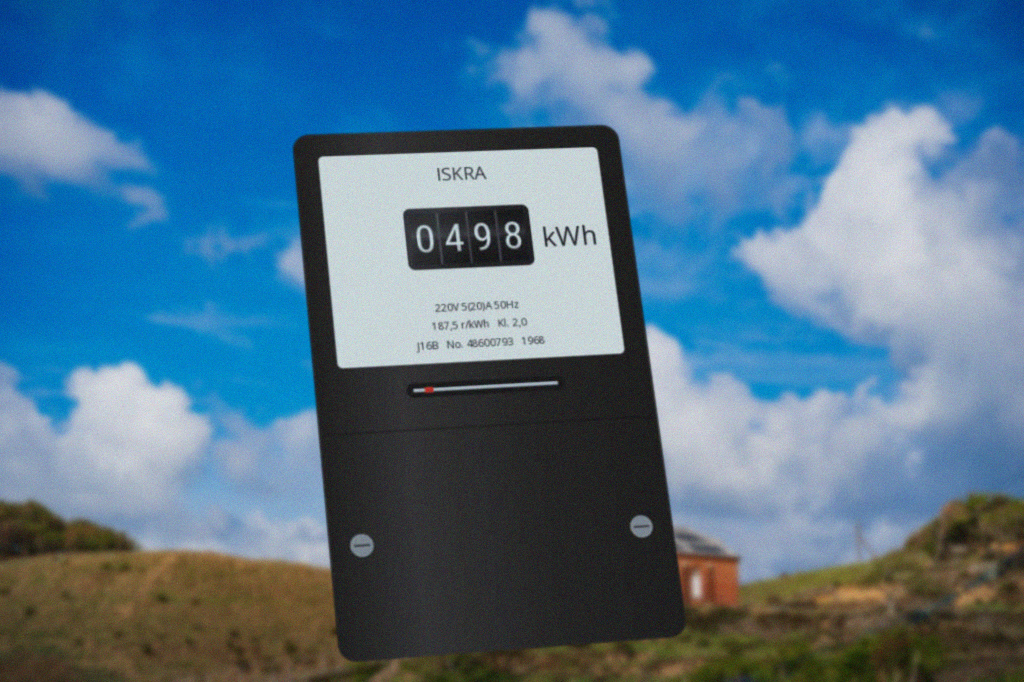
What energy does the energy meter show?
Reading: 498 kWh
